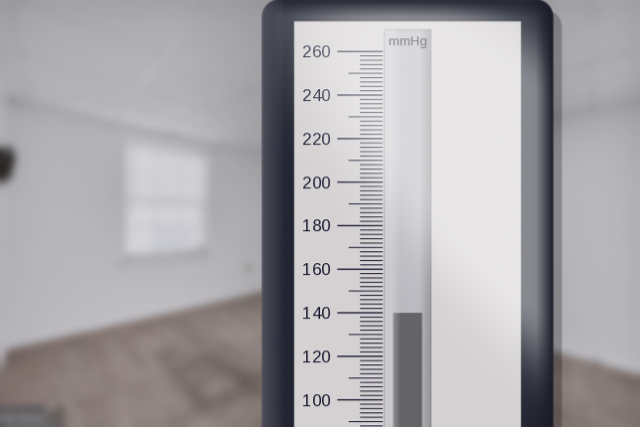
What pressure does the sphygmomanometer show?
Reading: 140 mmHg
